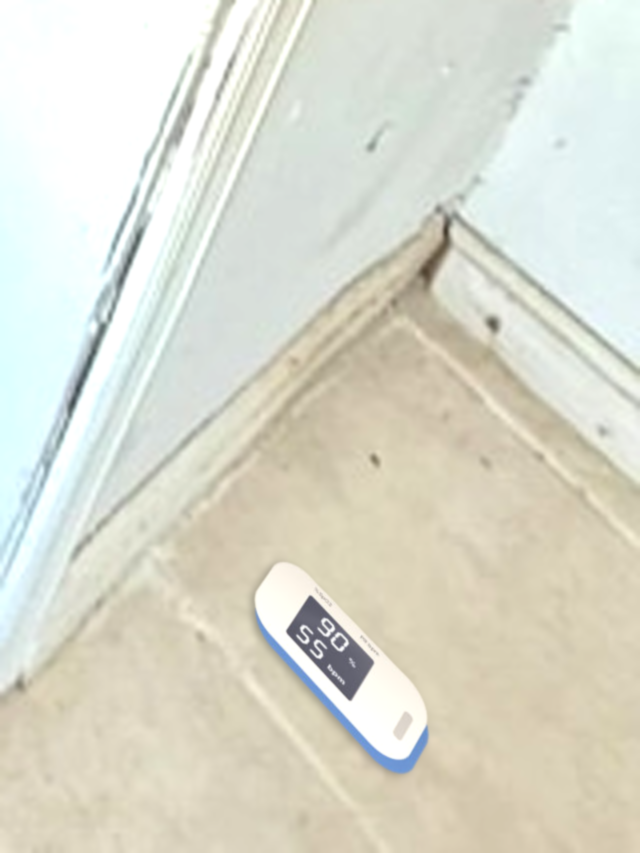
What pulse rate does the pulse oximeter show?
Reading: 55 bpm
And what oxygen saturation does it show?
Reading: 90 %
